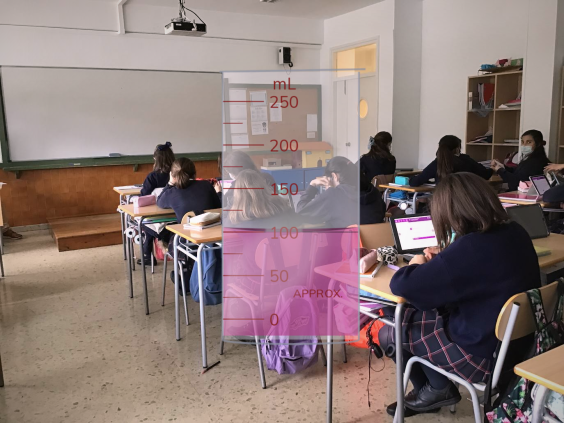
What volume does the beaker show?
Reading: 100 mL
